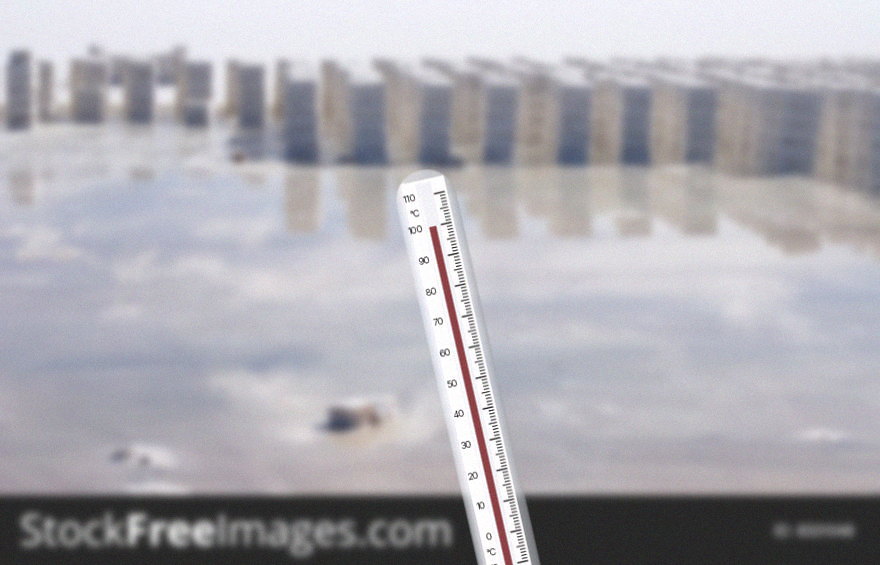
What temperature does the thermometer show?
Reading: 100 °C
